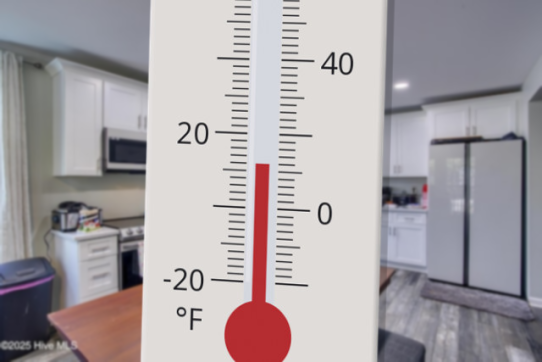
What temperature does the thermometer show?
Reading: 12 °F
